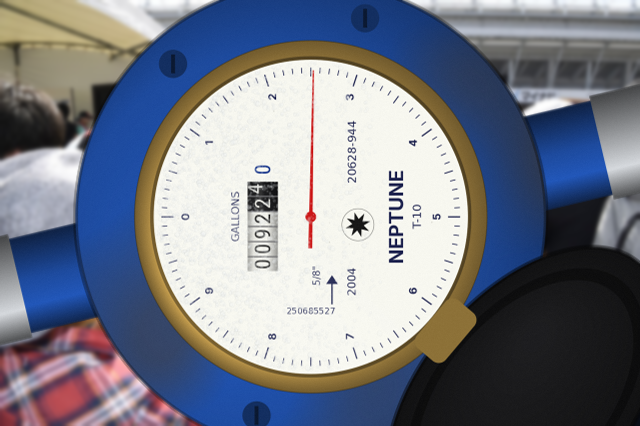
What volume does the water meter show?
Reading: 92242.5 gal
